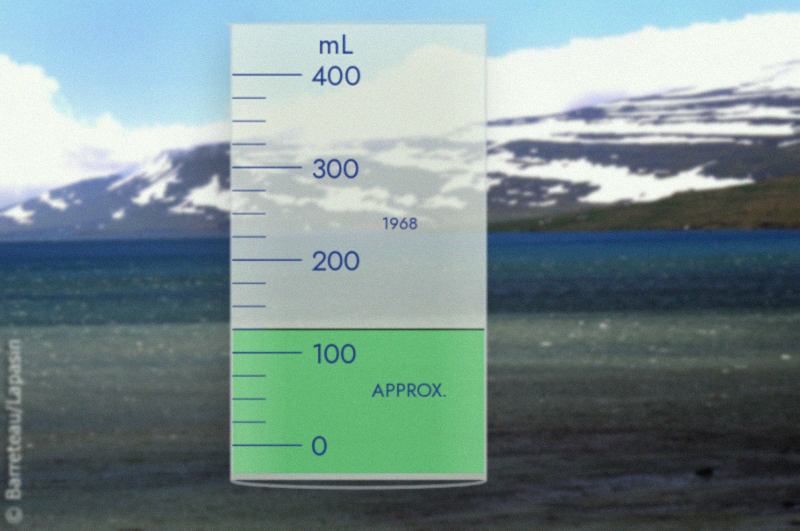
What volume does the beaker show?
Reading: 125 mL
